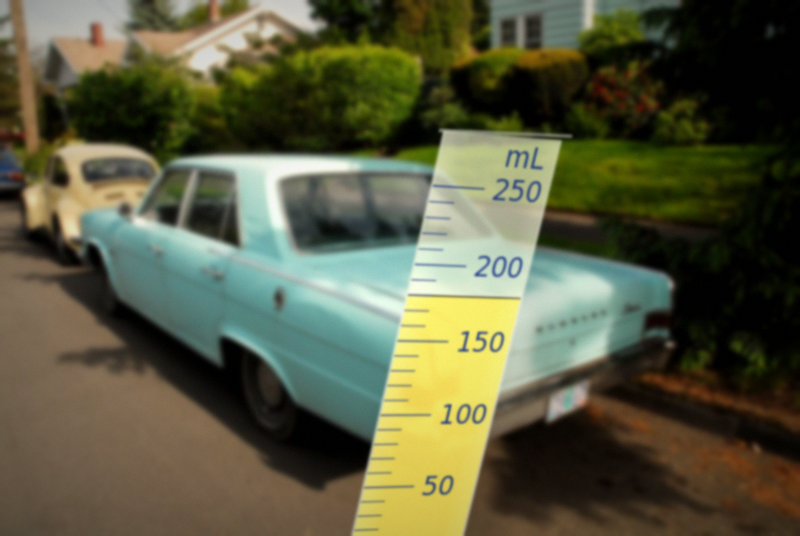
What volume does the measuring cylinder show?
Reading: 180 mL
